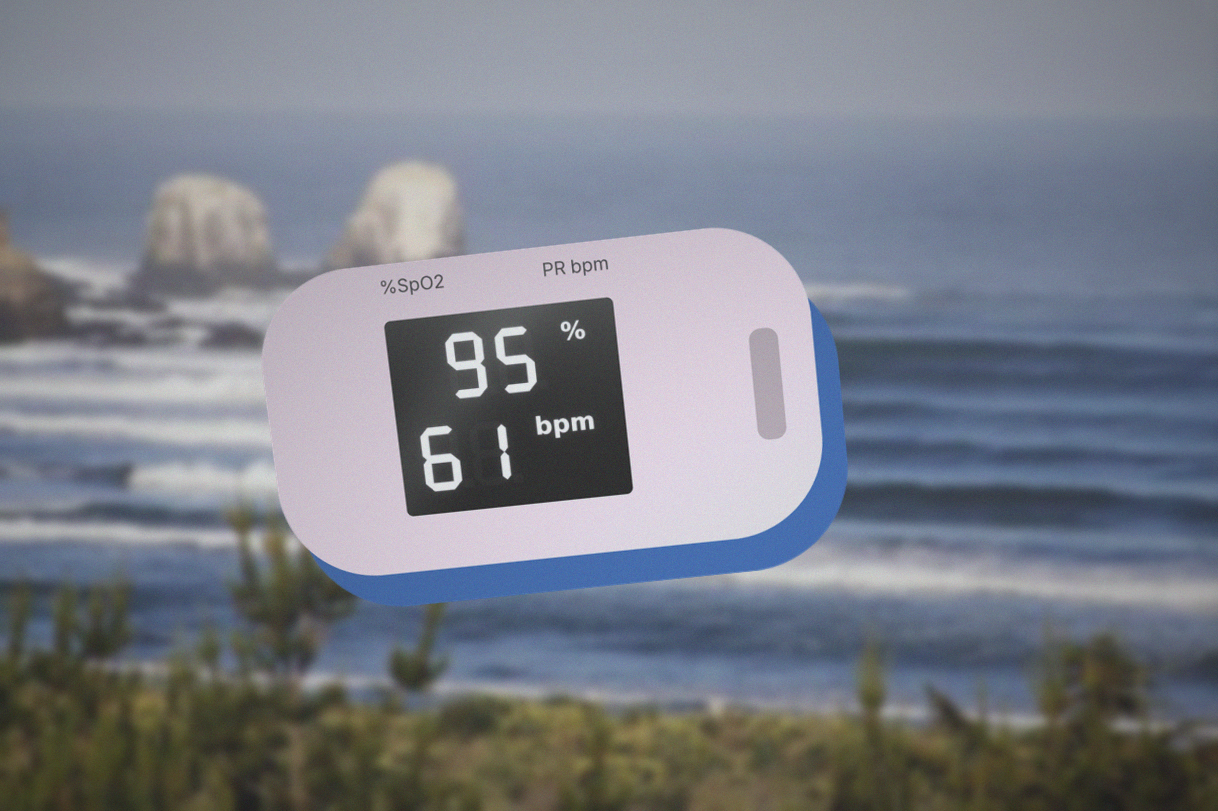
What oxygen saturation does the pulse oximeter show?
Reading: 95 %
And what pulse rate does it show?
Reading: 61 bpm
